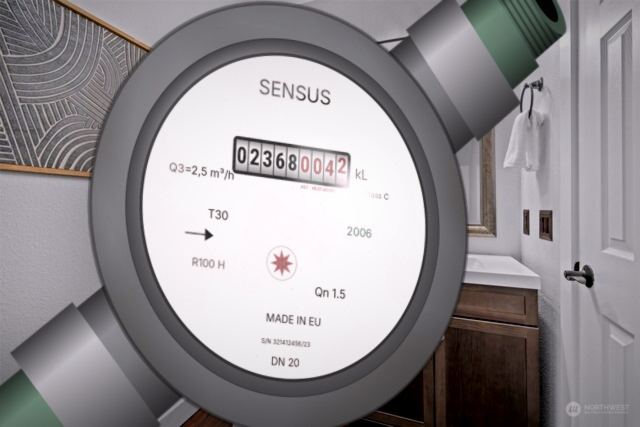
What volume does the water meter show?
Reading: 2368.0042 kL
